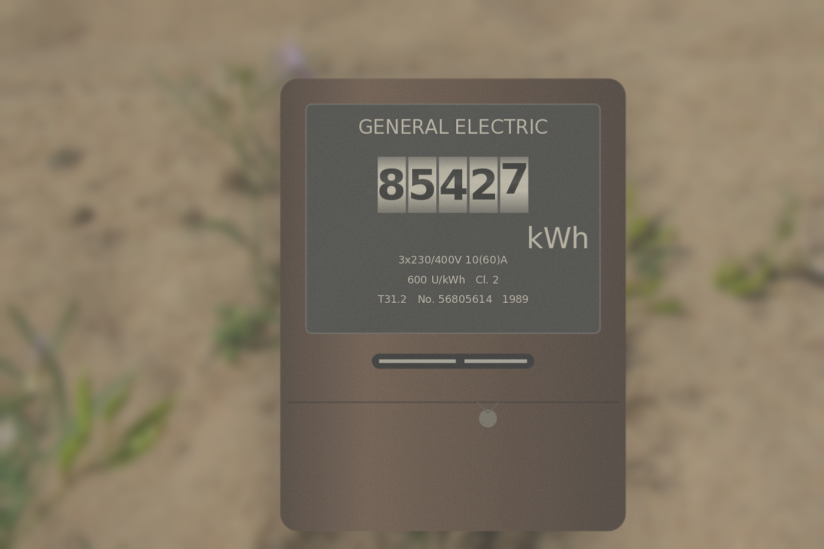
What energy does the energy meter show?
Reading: 85427 kWh
